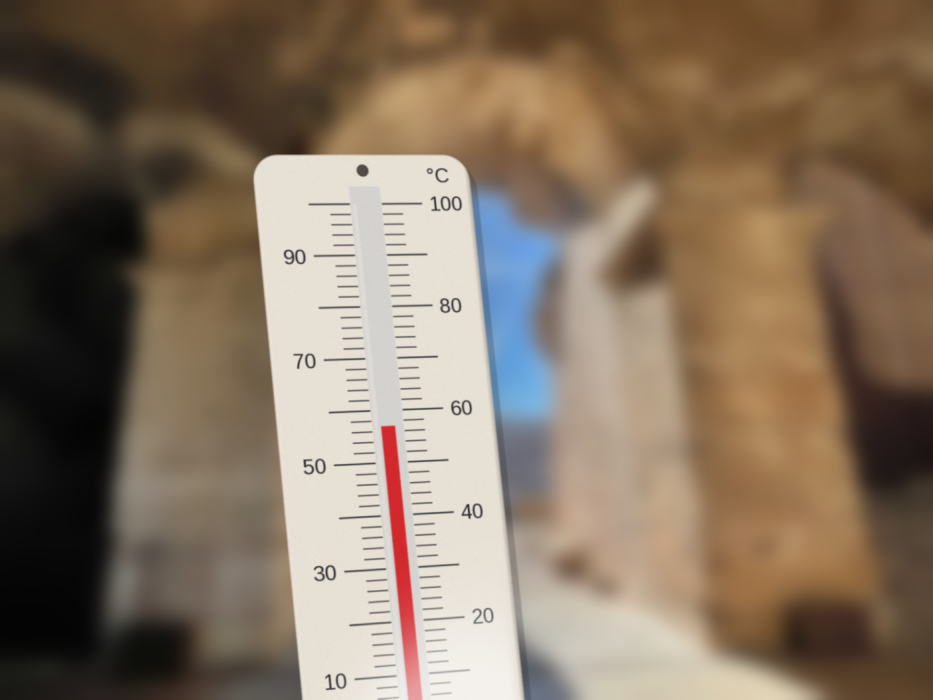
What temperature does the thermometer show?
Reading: 57 °C
